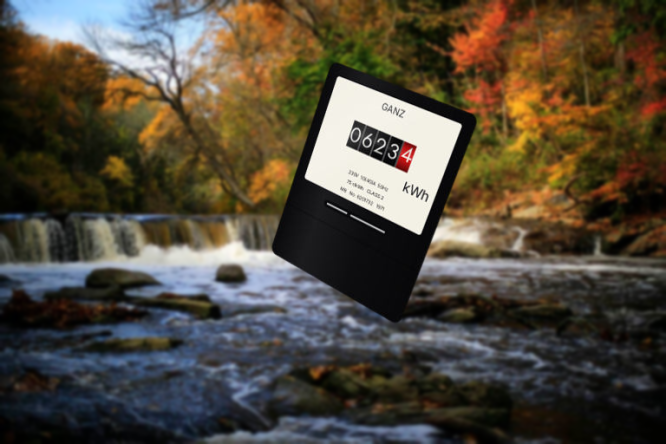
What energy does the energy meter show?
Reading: 623.4 kWh
